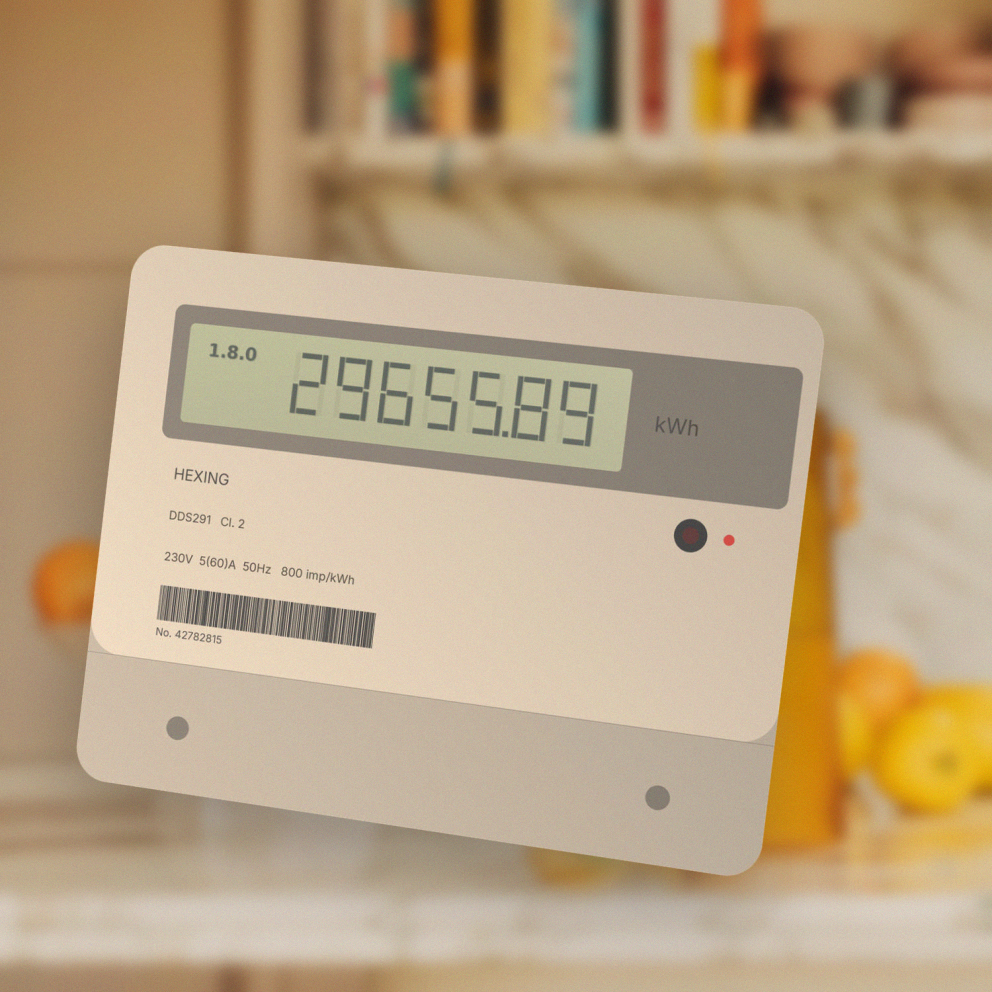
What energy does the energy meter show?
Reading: 29655.89 kWh
